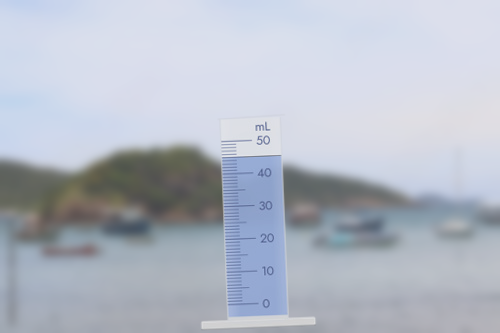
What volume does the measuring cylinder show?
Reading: 45 mL
